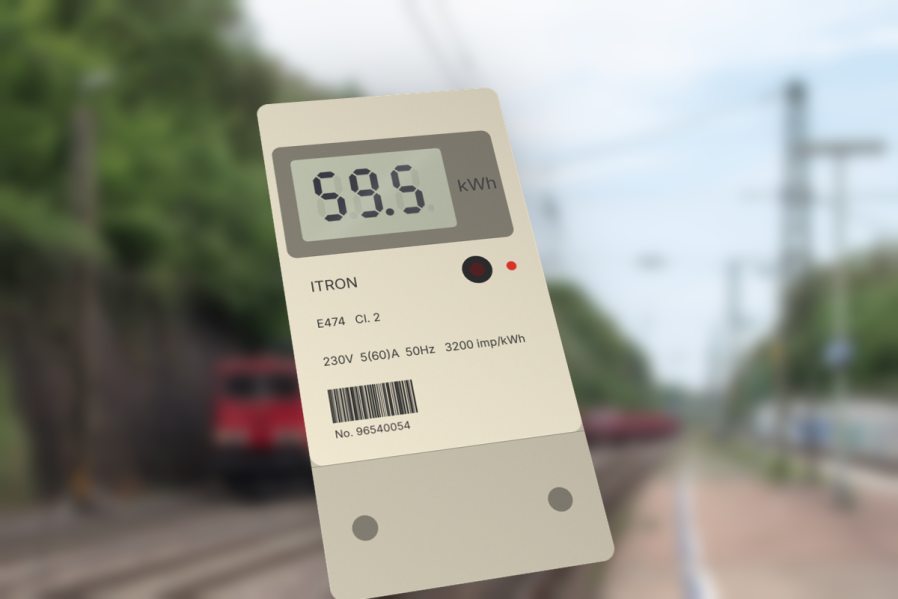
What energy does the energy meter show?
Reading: 59.5 kWh
